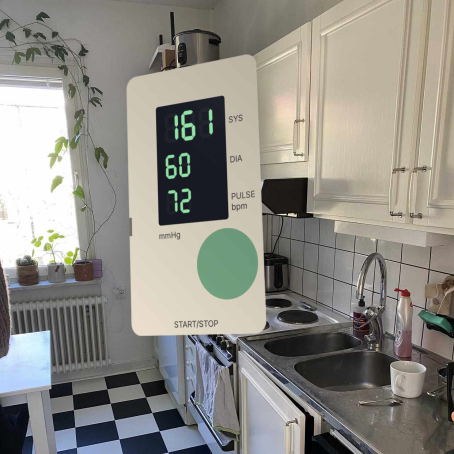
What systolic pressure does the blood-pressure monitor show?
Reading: 161 mmHg
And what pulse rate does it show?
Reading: 72 bpm
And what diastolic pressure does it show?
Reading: 60 mmHg
